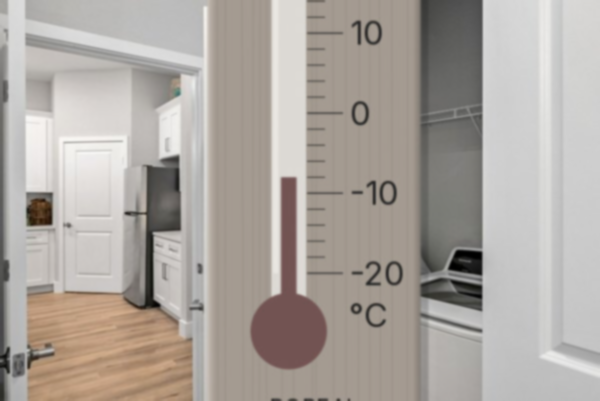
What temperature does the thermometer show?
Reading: -8 °C
